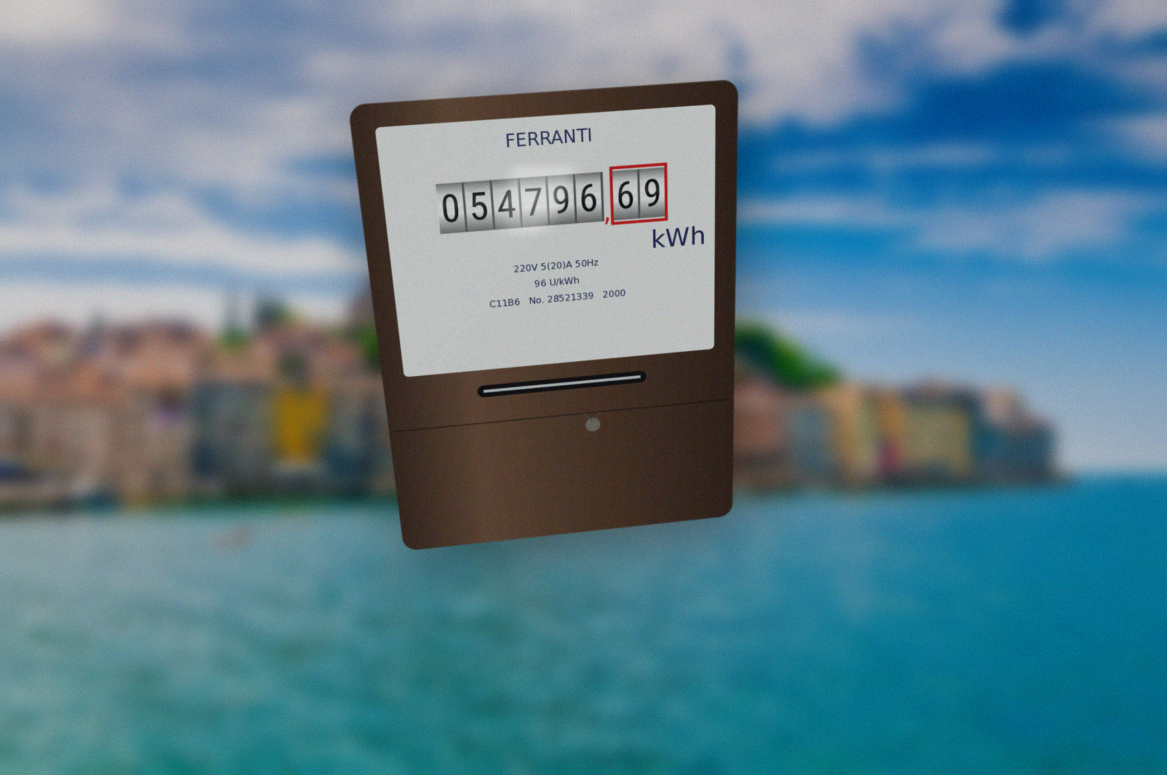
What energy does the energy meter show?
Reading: 54796.69 kWh
